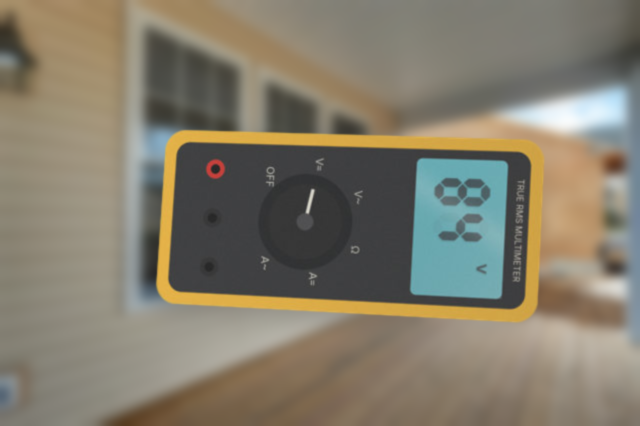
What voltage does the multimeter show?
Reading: 84 V
